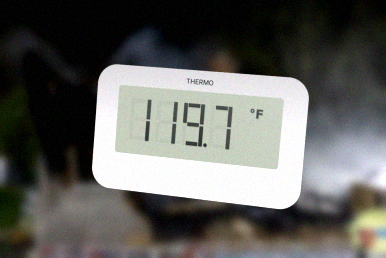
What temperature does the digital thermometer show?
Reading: 119.7 °F
